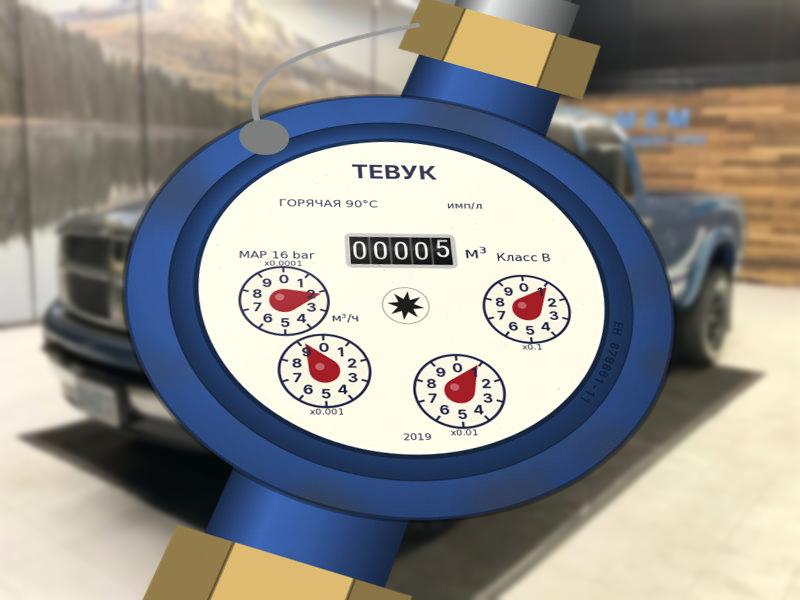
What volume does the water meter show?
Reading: 5.1092 m³
